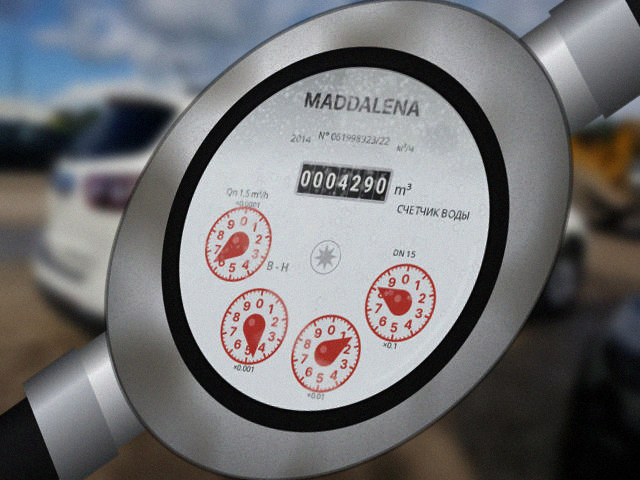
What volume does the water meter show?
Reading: 4290.8146 m³
